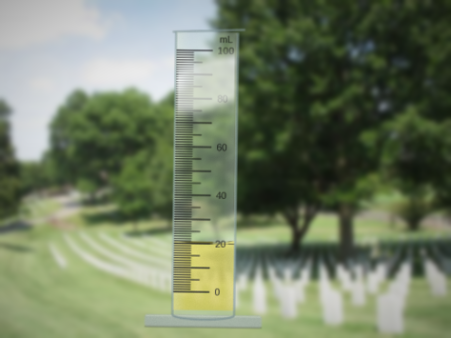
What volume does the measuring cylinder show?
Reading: 20 mL
